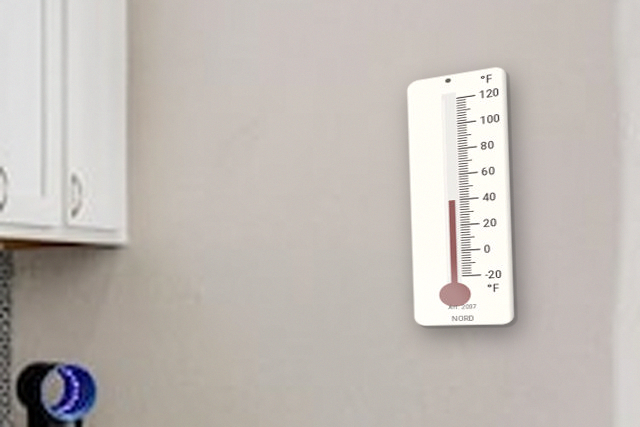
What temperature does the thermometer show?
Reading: 40 °F
